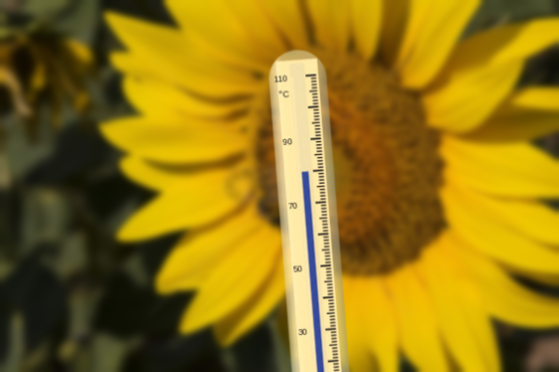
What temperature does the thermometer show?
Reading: 80 °C
